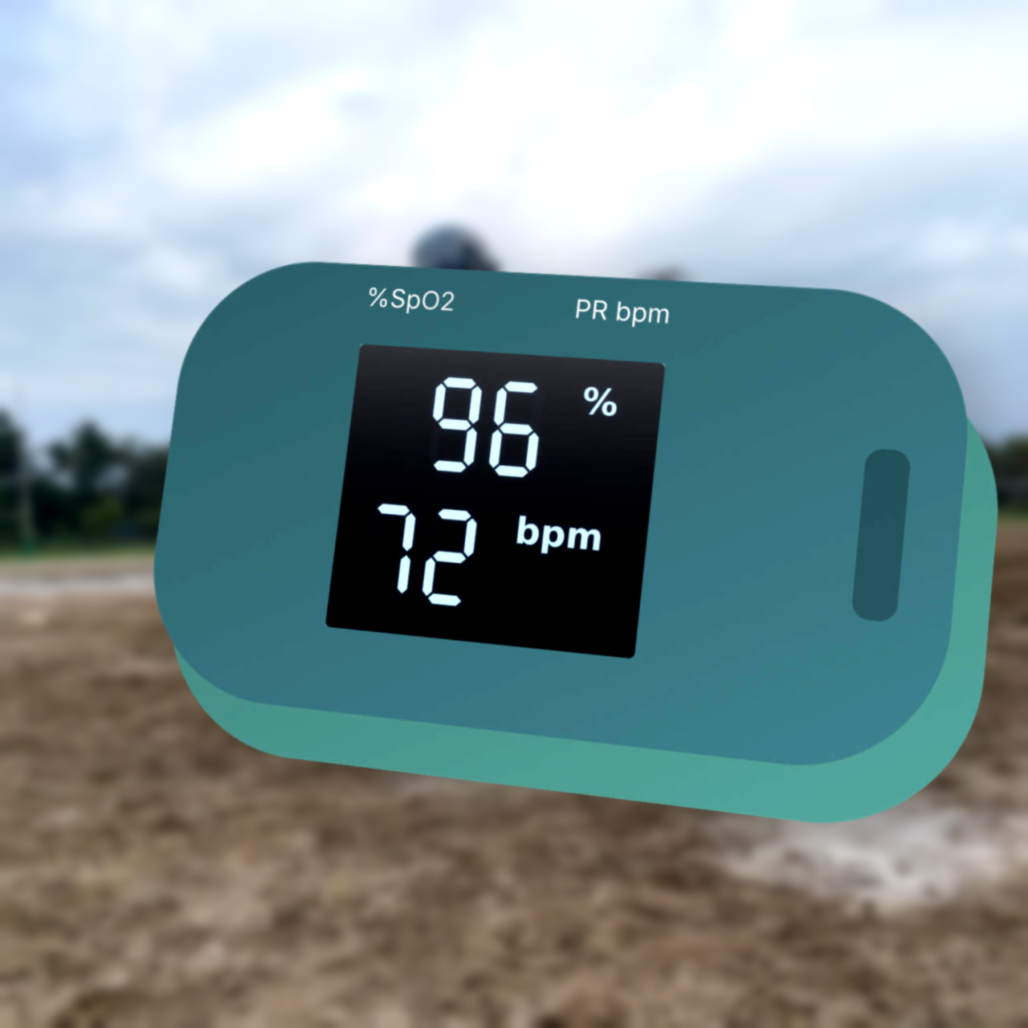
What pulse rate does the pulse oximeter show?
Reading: 72 bpm
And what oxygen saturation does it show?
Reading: 96 %
